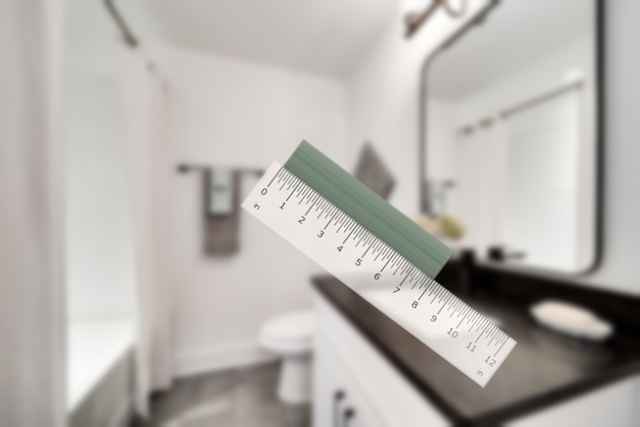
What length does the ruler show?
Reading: 8 in
